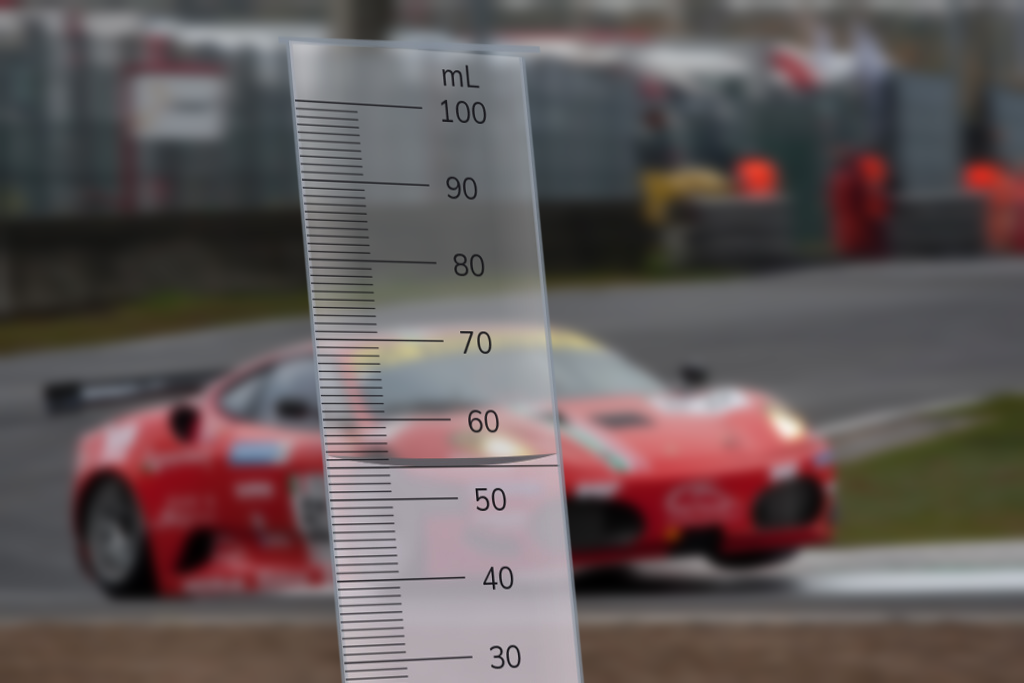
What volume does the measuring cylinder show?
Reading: 54 mL
